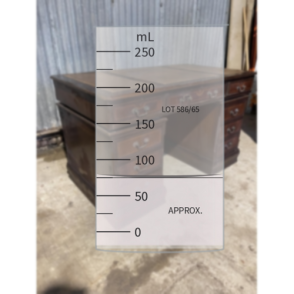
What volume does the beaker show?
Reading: 75 mL
